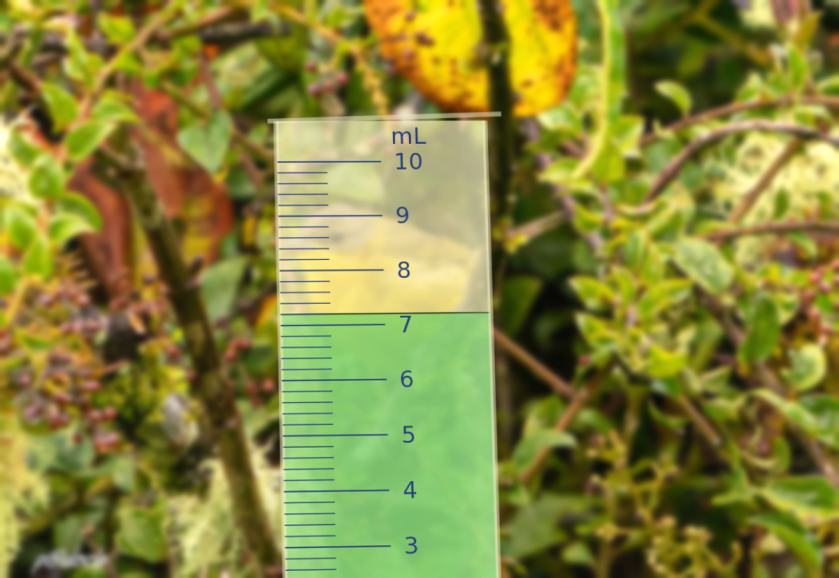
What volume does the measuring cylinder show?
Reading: 7.2 mL
